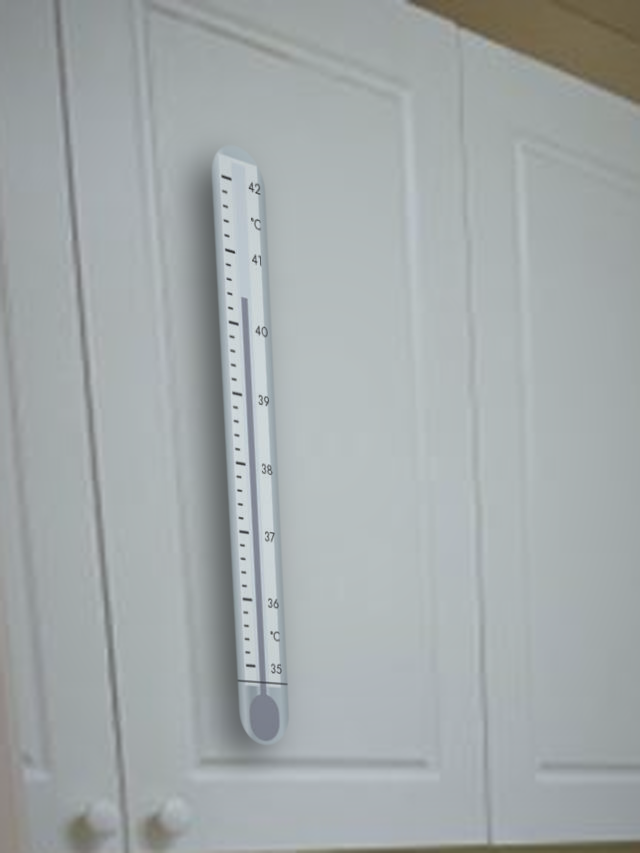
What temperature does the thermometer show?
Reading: 40.4 °C
